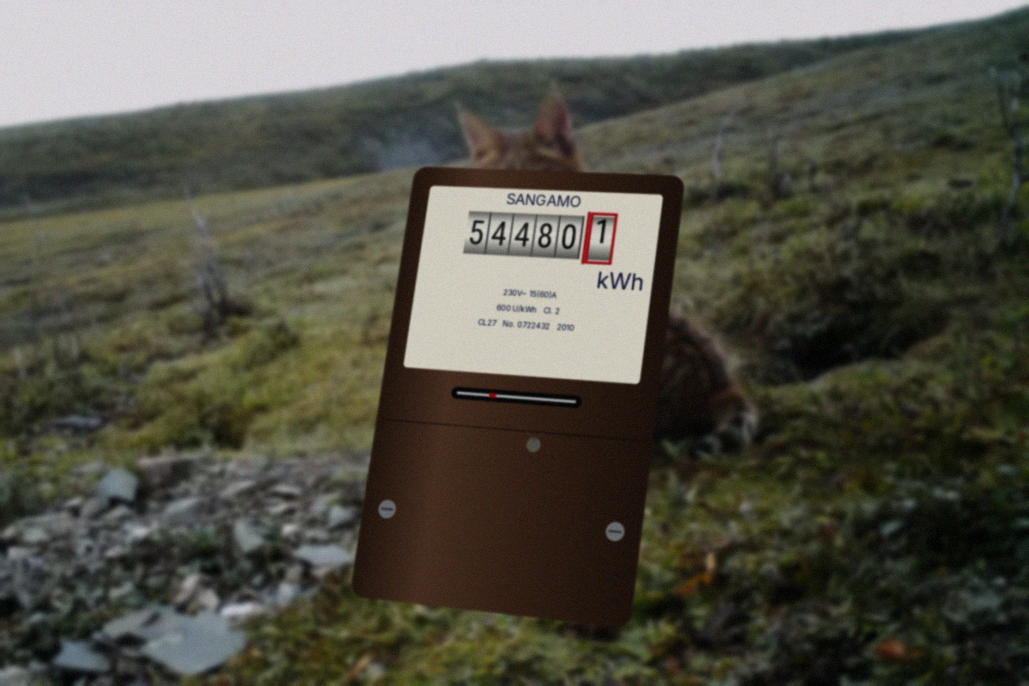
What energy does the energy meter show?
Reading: 54480.1 kWh
